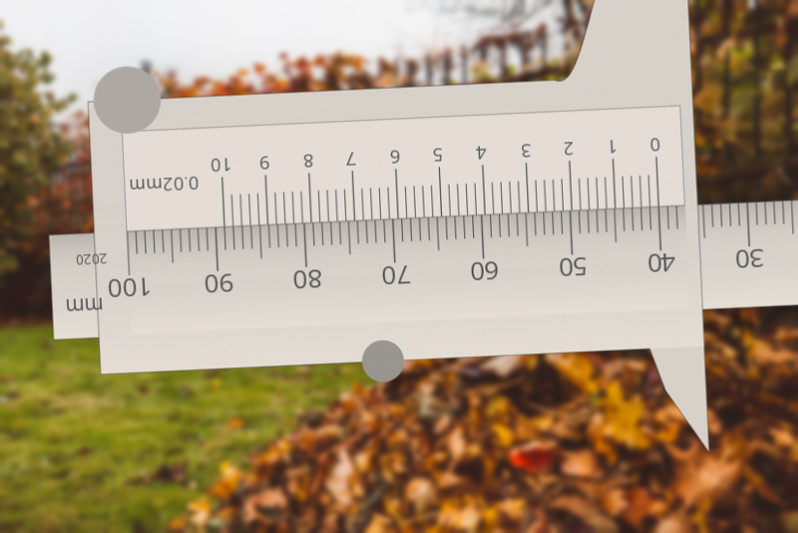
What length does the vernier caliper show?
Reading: 40.0 mm
